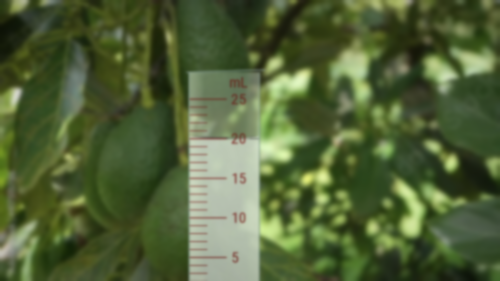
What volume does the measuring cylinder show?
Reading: 20 mL
